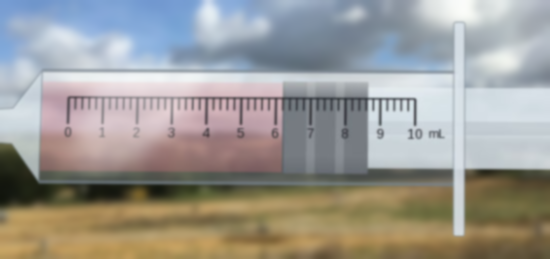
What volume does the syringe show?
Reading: 6.2 mL
